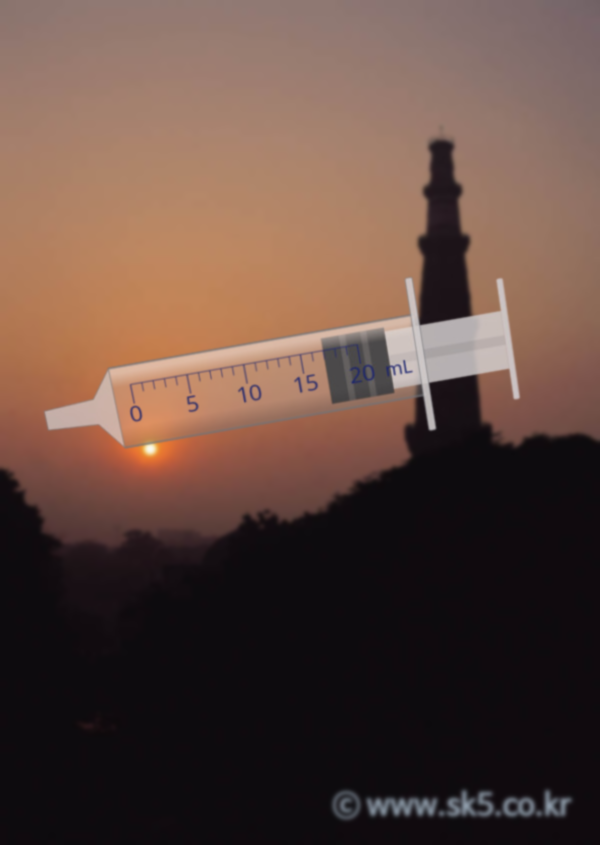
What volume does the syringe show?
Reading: 17 mL
